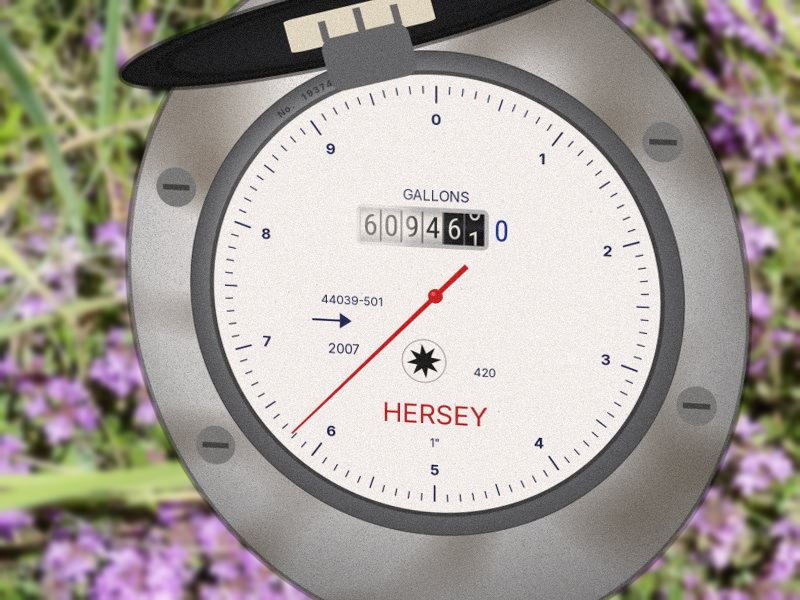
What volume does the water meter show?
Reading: 6094606.2 gal
